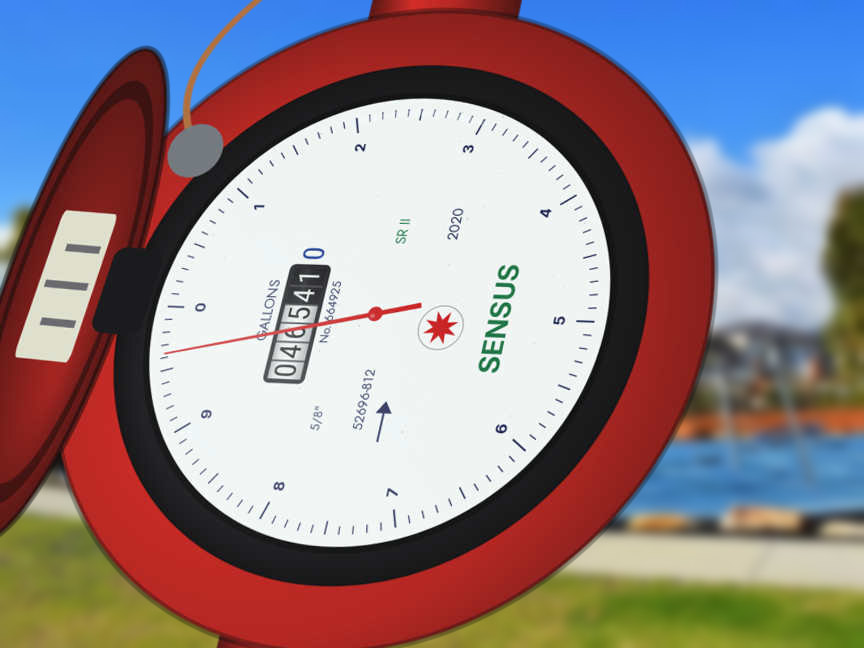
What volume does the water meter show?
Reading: 465409.6 gal
